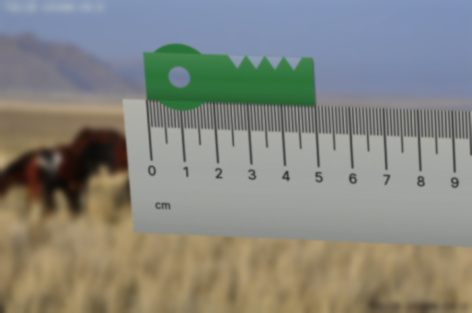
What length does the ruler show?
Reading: 5 cm
